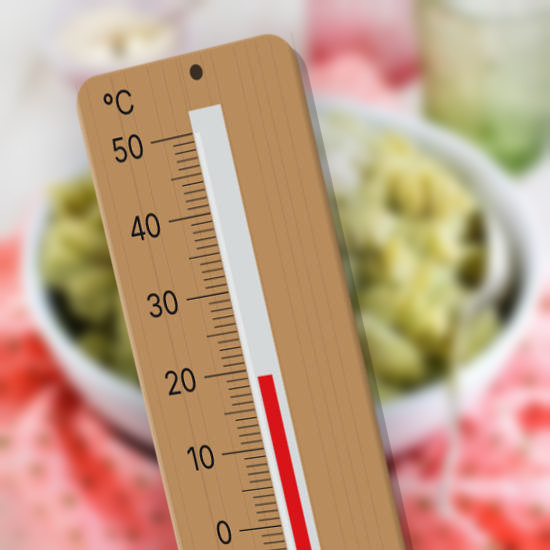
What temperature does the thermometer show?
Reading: 19 °C
